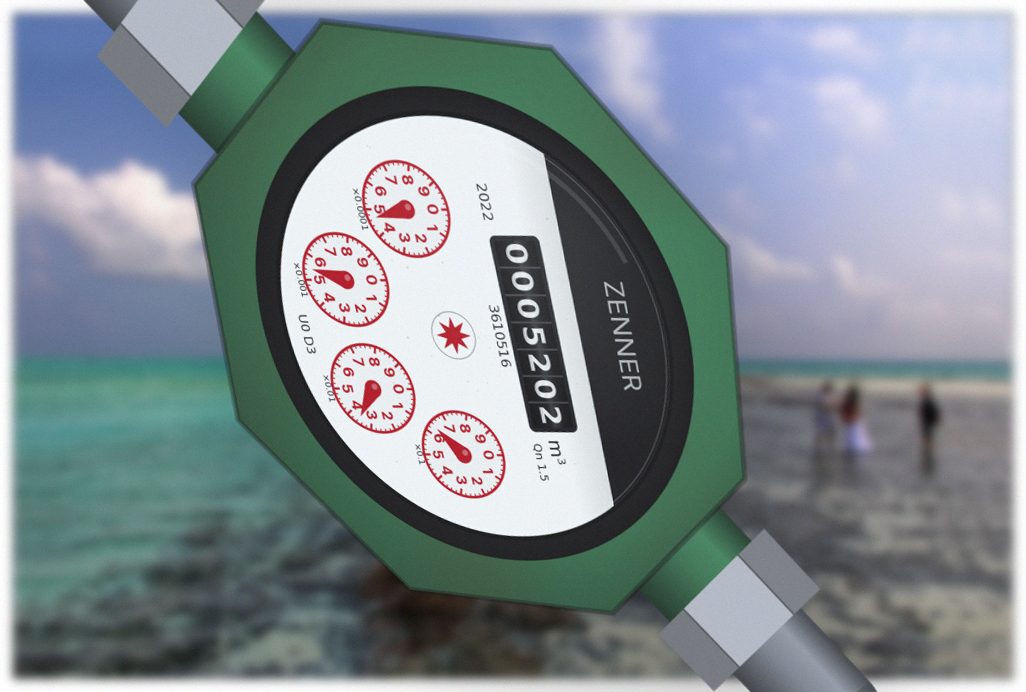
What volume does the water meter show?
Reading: 5202.6354 m³
